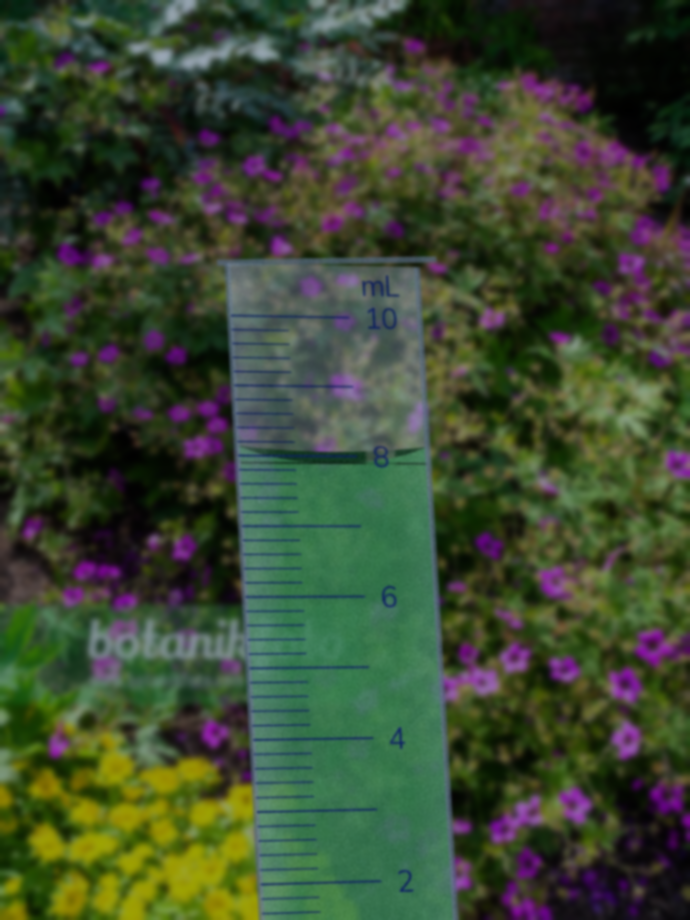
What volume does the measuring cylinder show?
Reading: 7.9 mL
